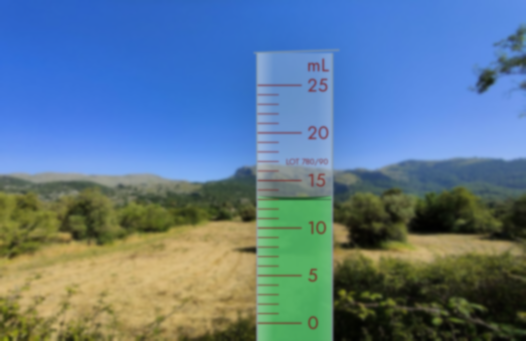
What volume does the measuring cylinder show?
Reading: 13 mL
